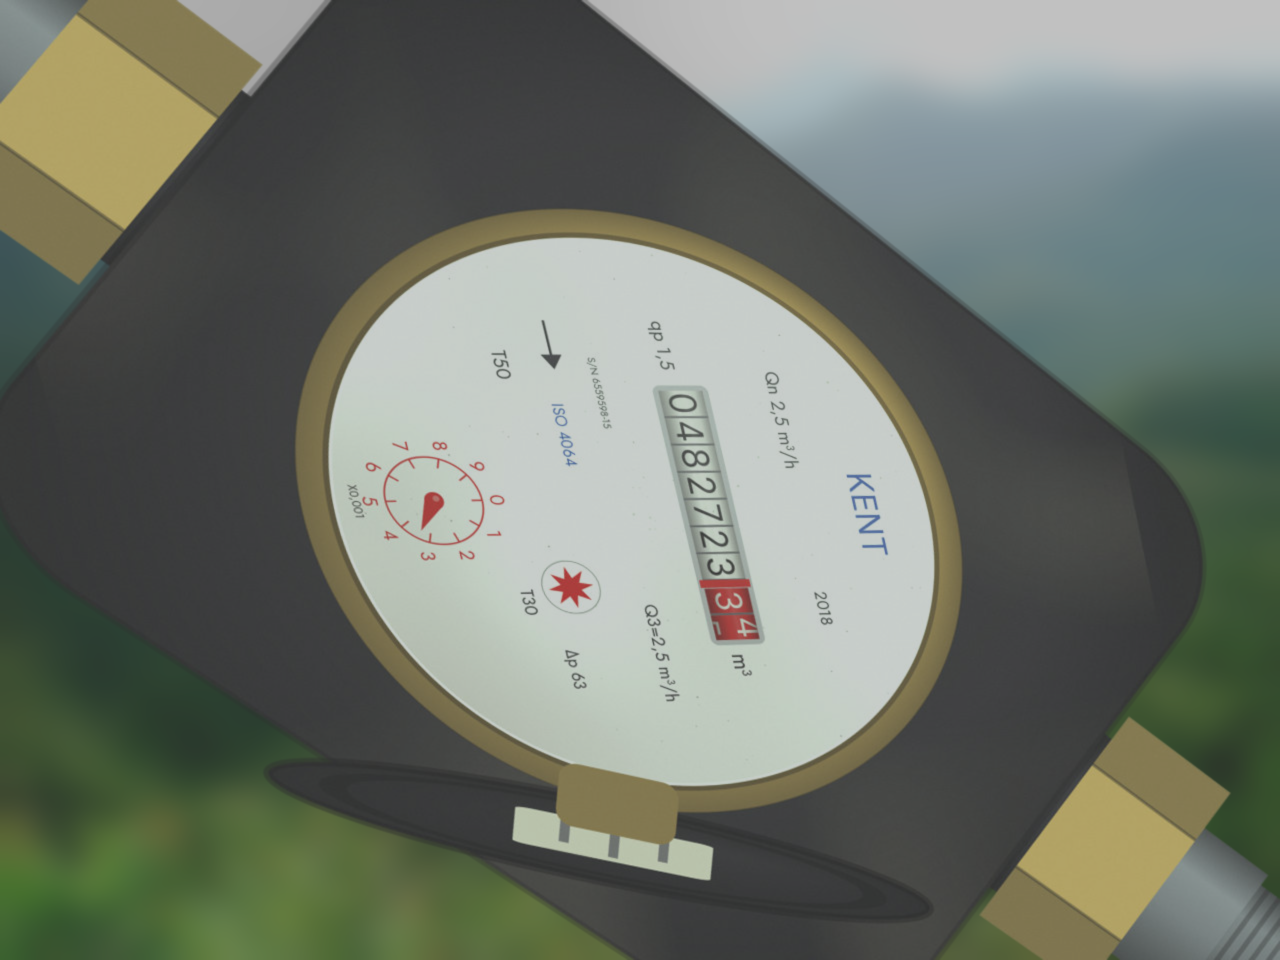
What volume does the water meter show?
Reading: 482723.343 m³
